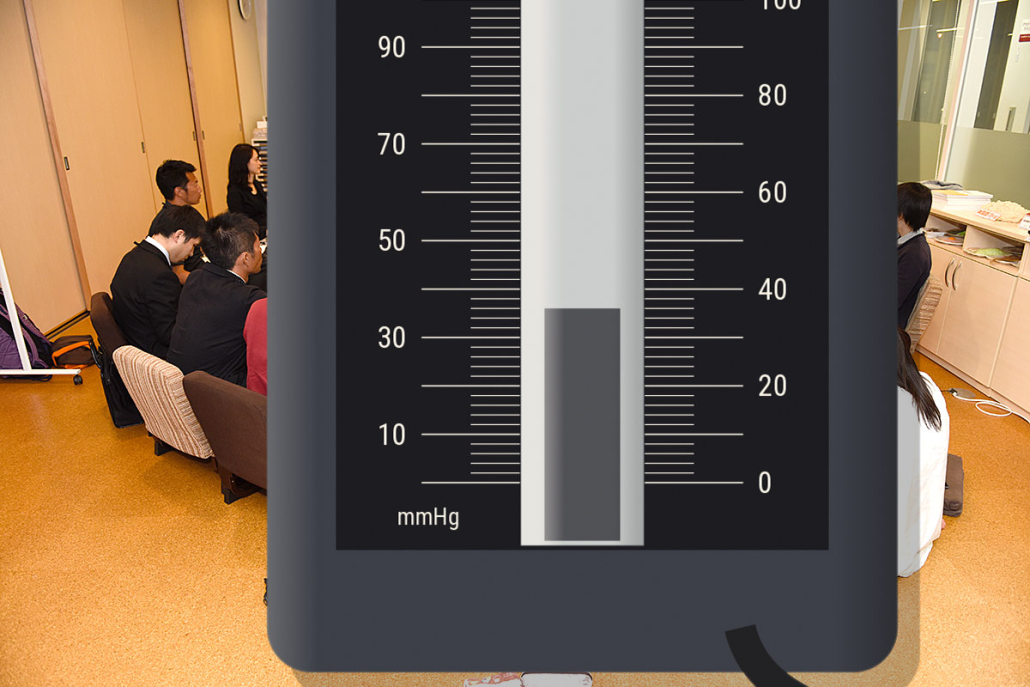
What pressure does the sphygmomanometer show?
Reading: 36 mmHg
